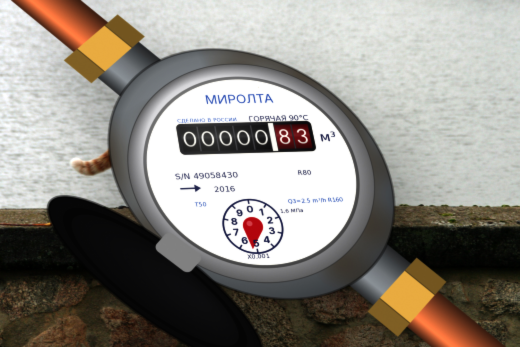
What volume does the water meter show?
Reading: 0.835 m³
